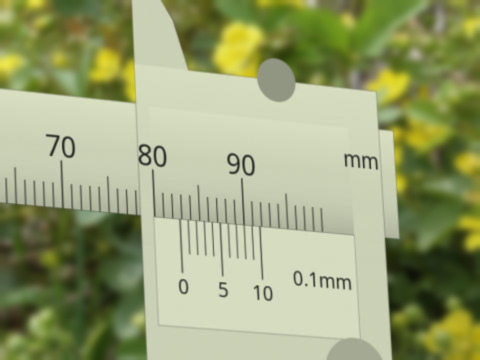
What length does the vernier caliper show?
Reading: 82.8 mm
